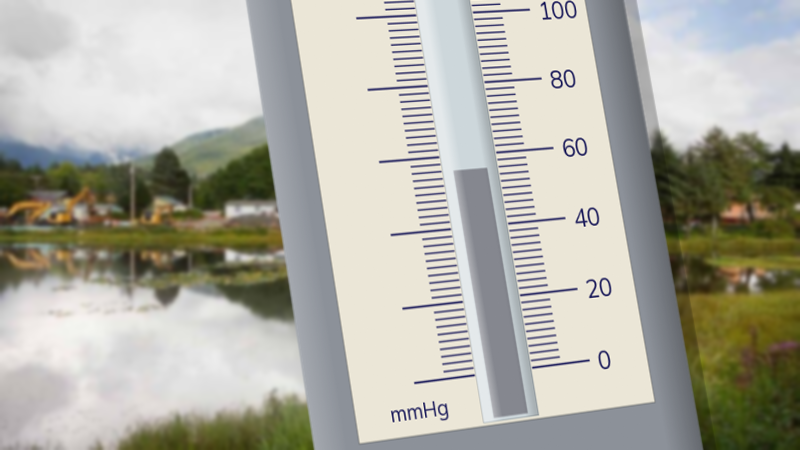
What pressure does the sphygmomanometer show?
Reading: 56 mmHg
